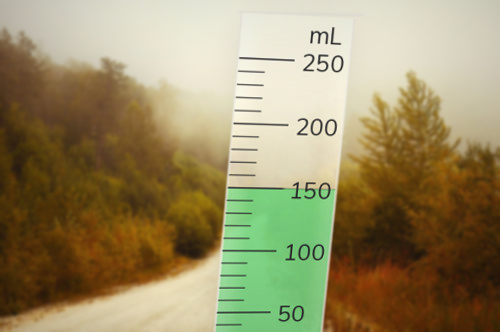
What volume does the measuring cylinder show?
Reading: 150 mL
